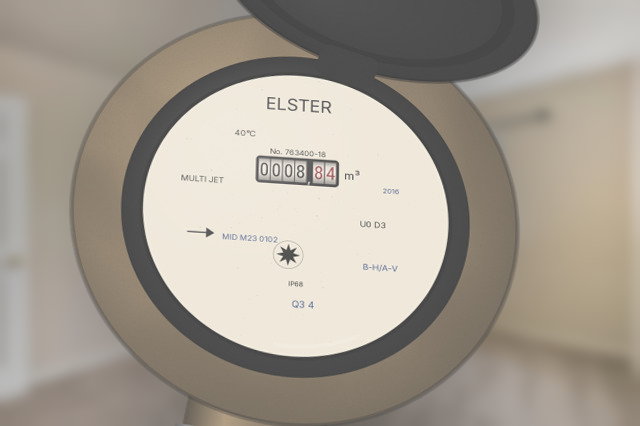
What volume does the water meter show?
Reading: 8.84 m³
